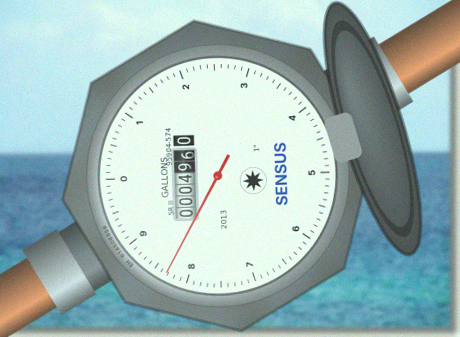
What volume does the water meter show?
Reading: 4958.3 gal
